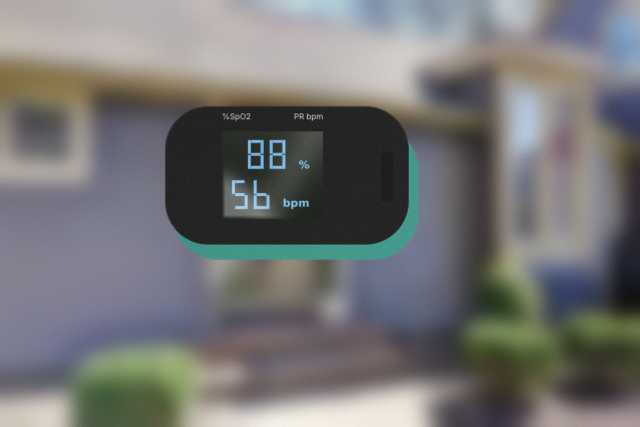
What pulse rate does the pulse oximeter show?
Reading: 56 bpm
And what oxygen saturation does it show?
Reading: 88 %
